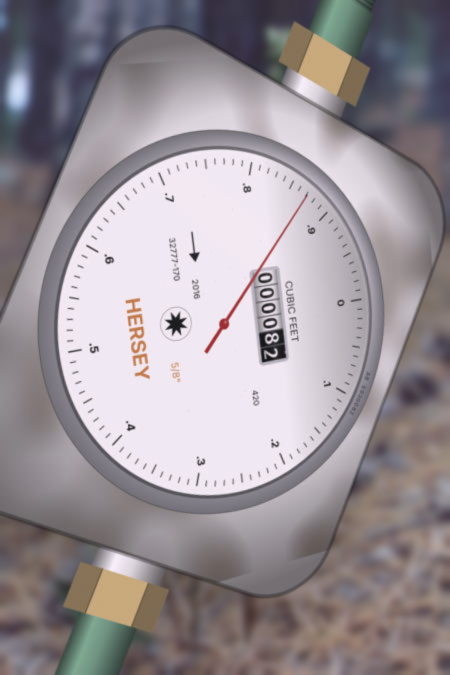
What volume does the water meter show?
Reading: 81.87 ft³
